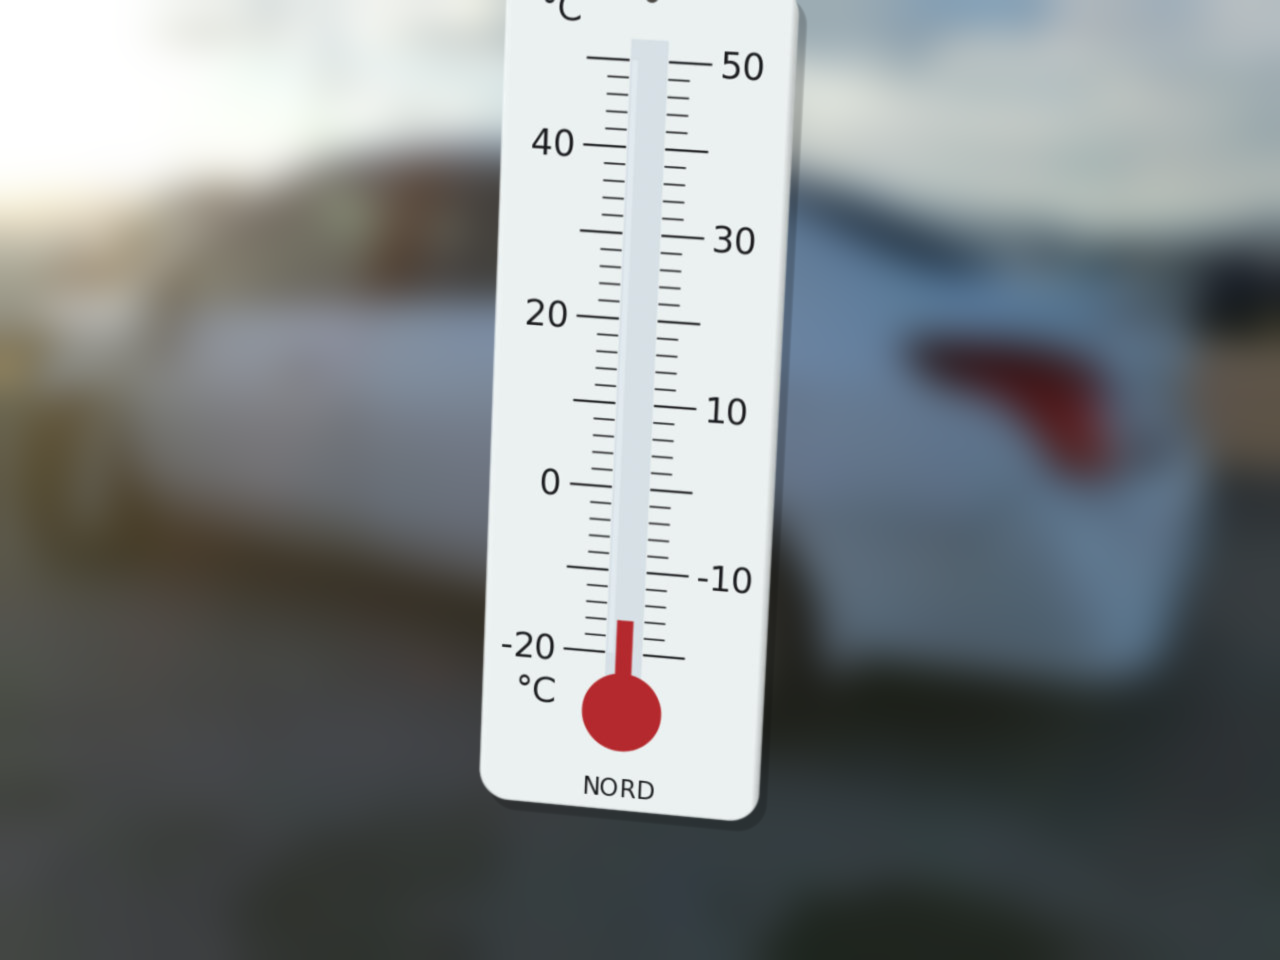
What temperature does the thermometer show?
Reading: -16 °C
